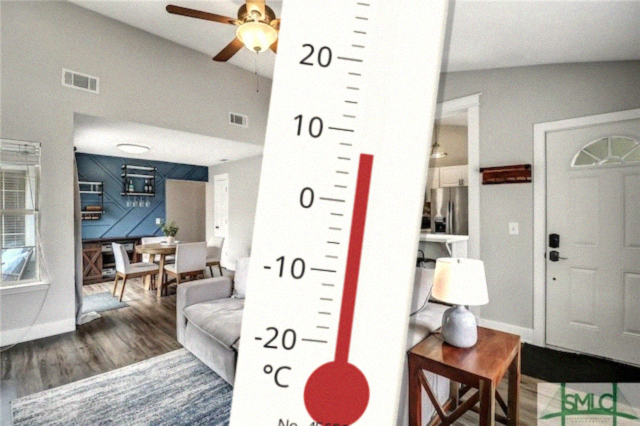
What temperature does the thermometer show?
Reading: 7 °C
